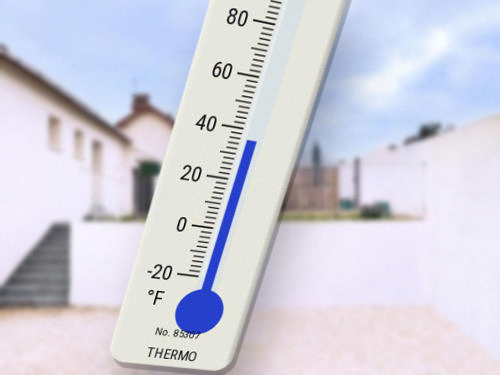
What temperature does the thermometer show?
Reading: 36 °F
